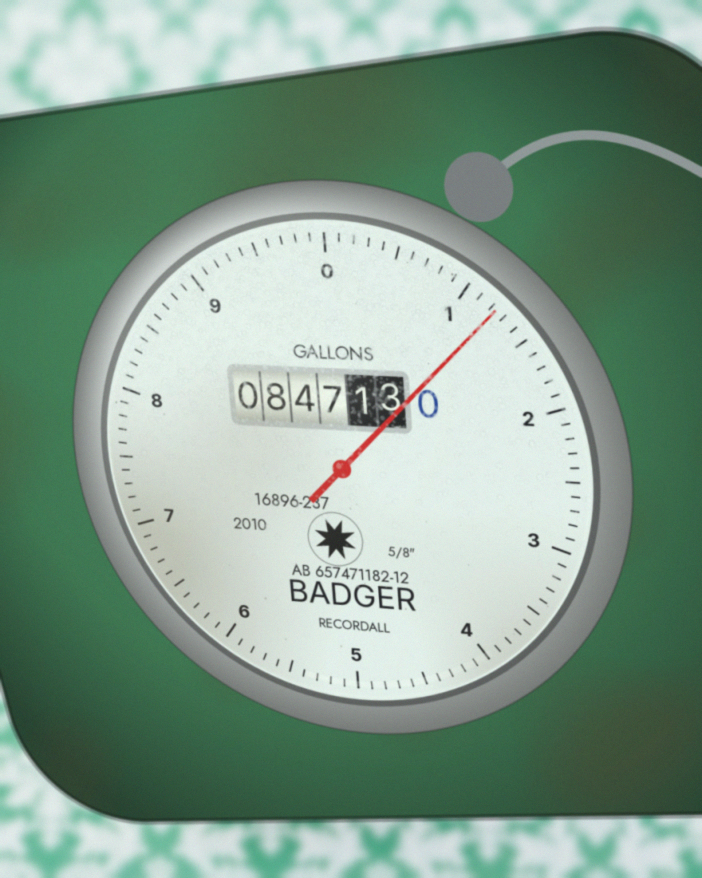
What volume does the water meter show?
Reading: 847131.2 gal
